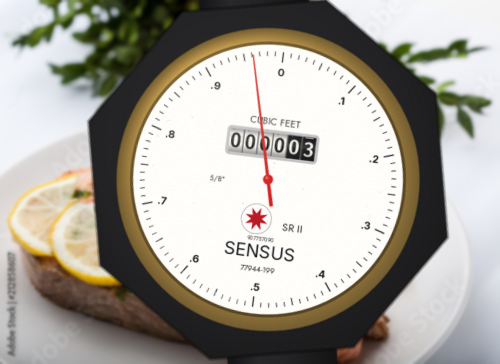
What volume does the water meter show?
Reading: 2.96 ft³
